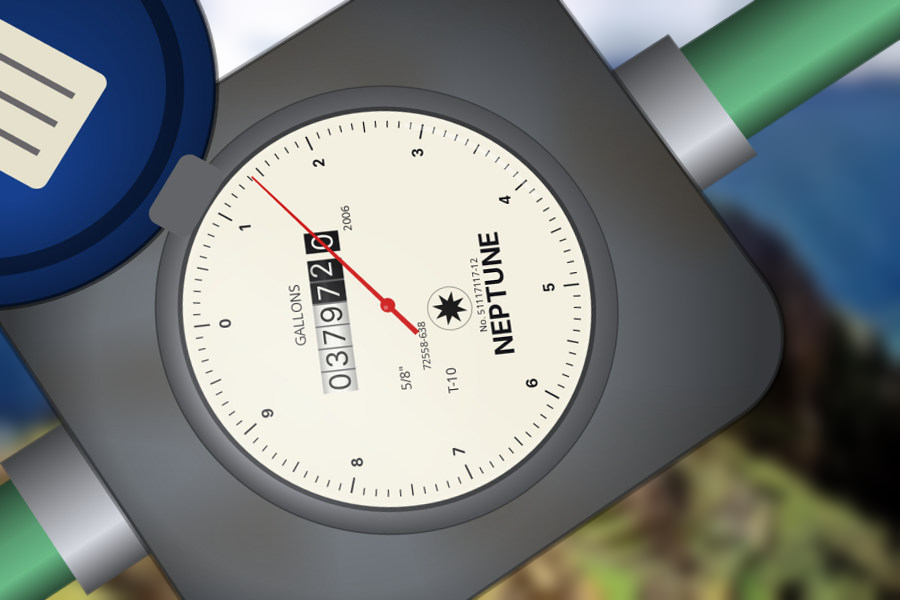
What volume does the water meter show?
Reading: 379721.4 gal
